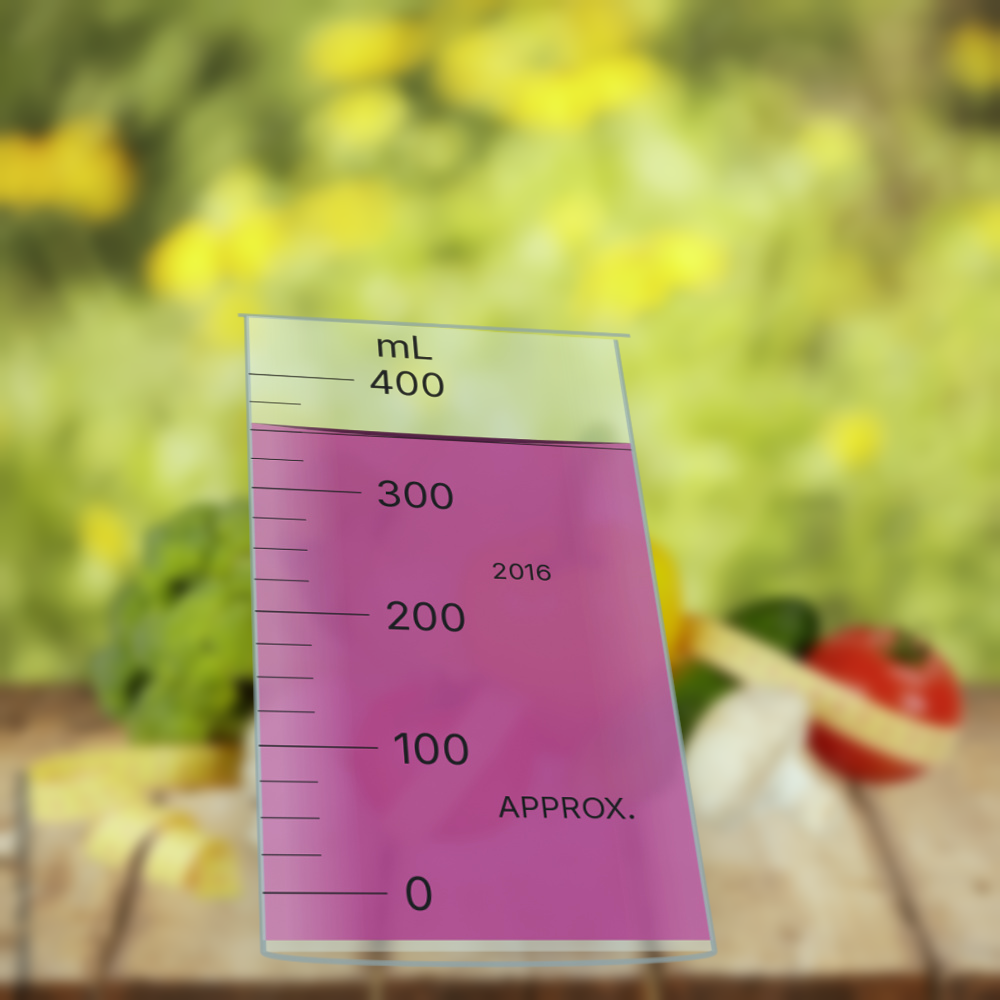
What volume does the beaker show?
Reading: 350 mL
